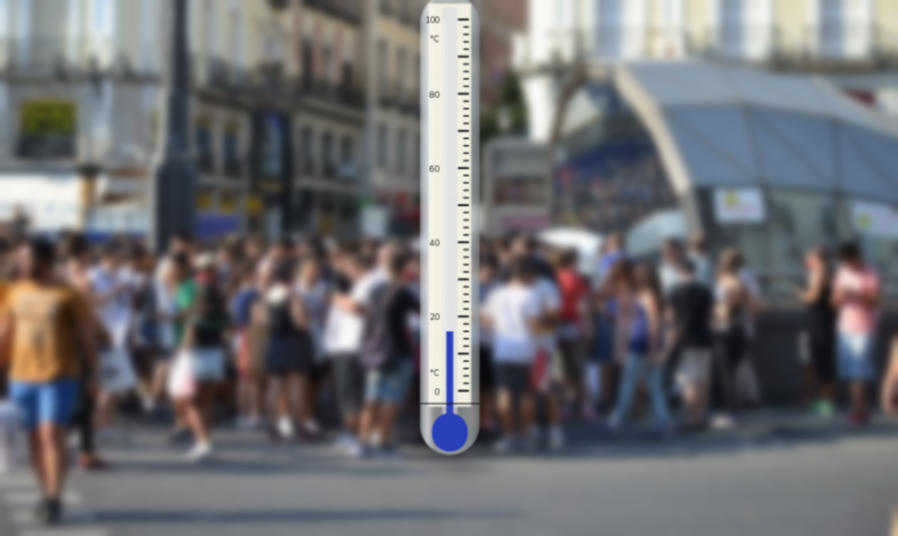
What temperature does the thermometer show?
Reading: 16 °C
